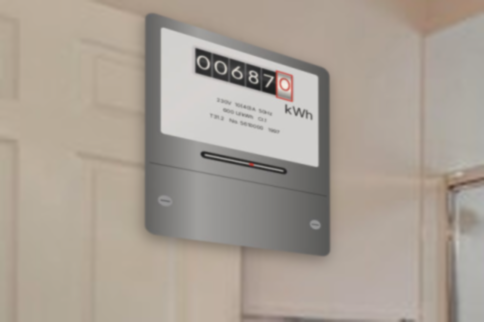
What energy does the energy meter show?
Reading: 687.0 kWh
